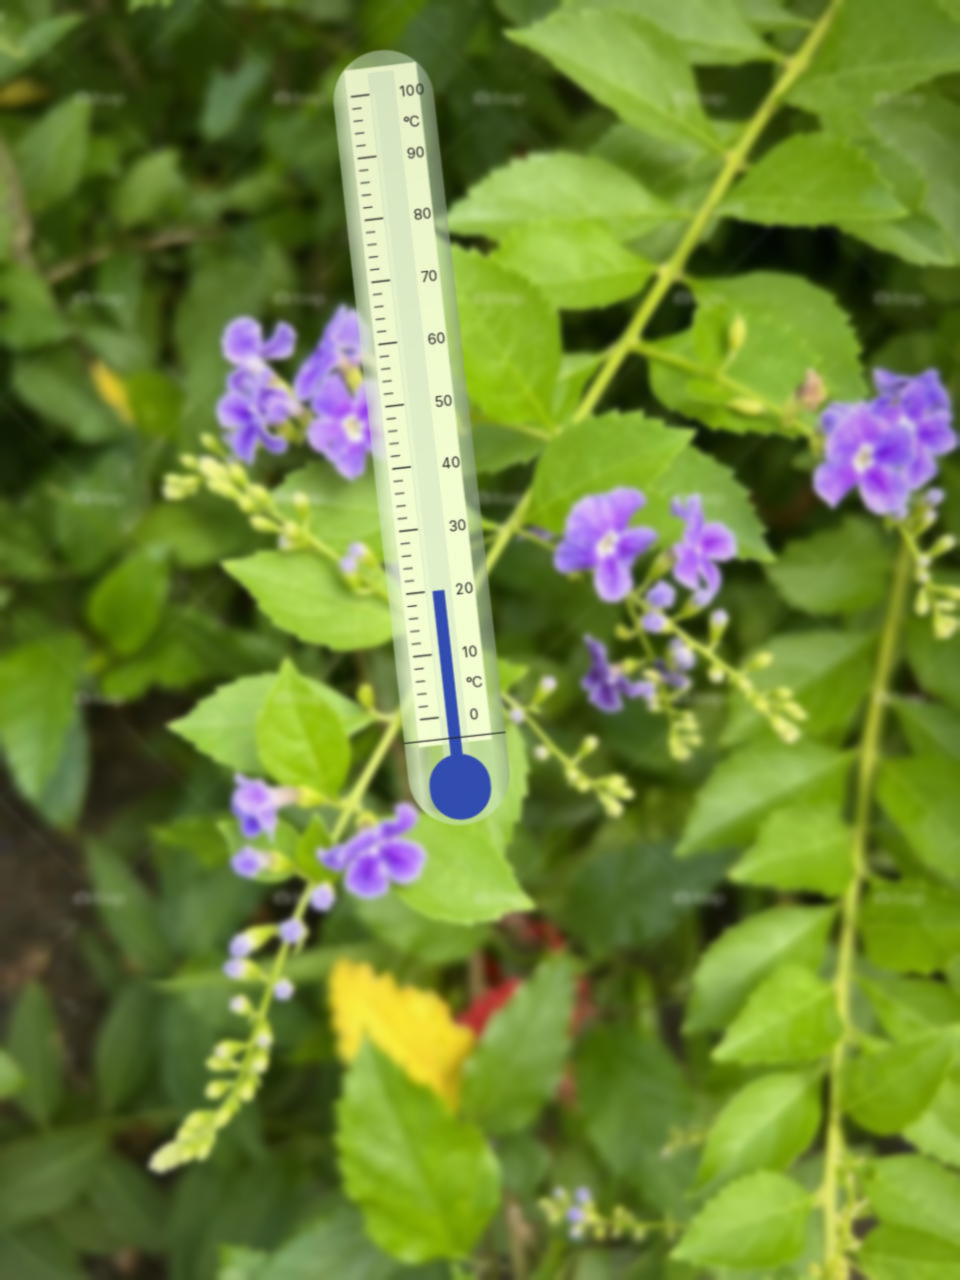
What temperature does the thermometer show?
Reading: 20 °C
